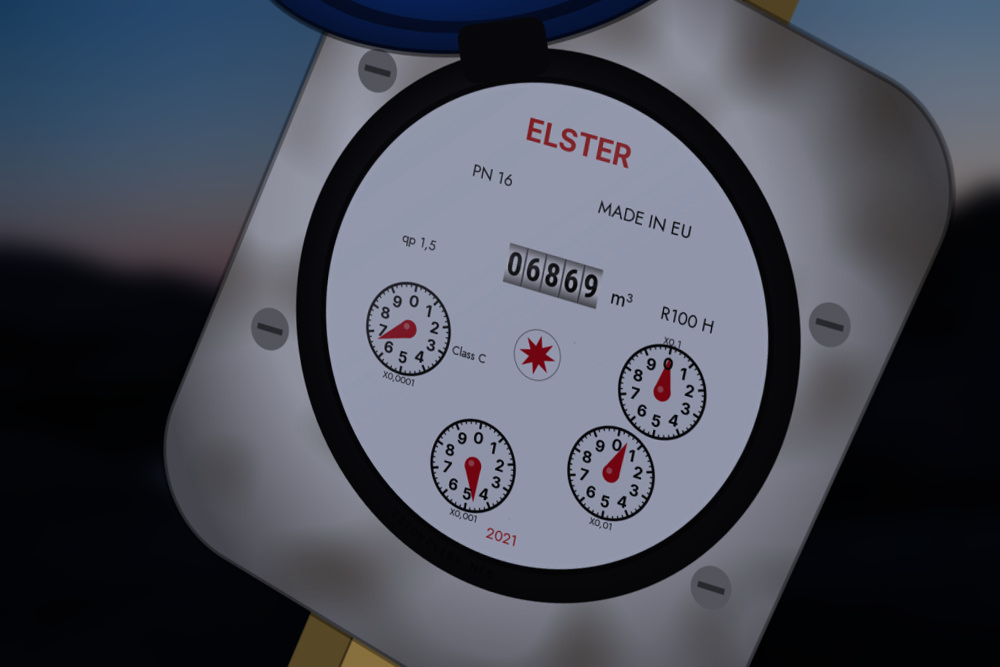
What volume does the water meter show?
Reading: 6869.0046 m³
